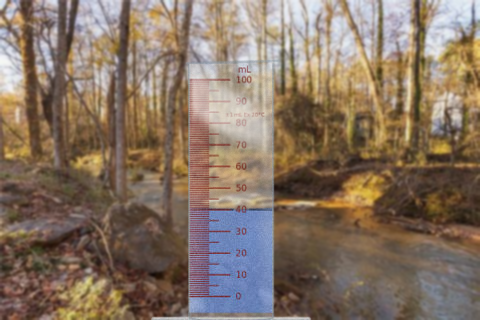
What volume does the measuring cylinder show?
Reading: 40 mL
